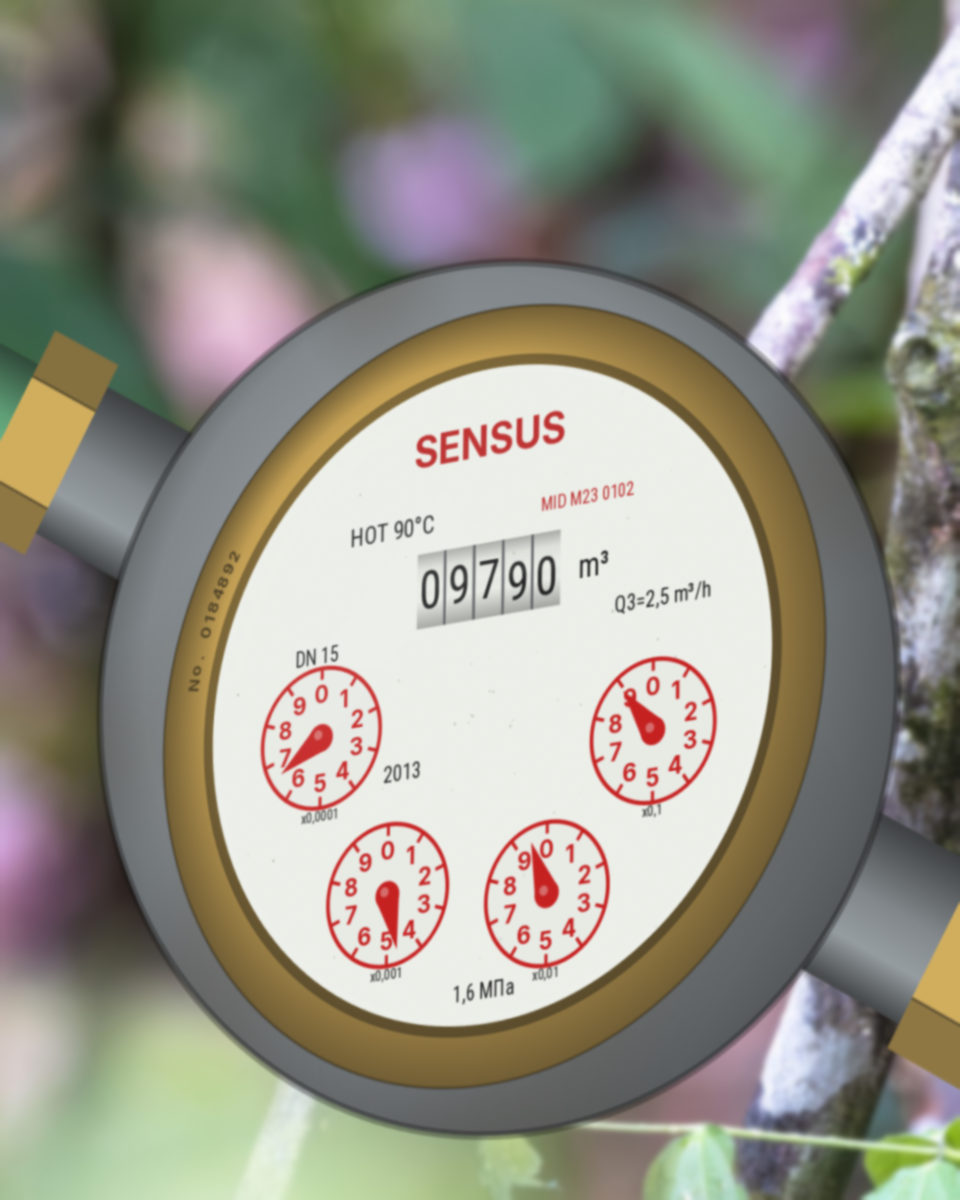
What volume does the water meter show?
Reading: 9789.8946 m³
